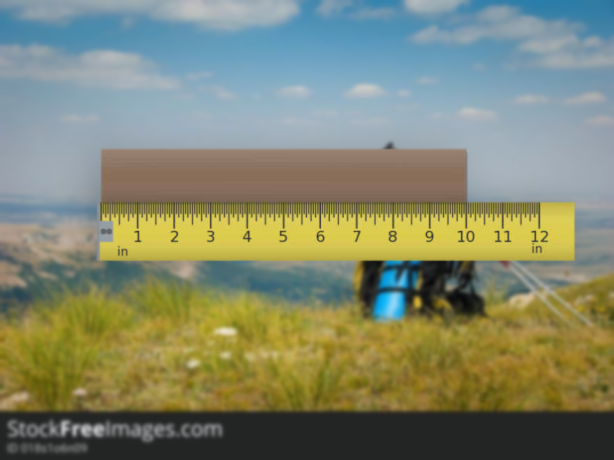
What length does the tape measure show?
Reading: 10 in
